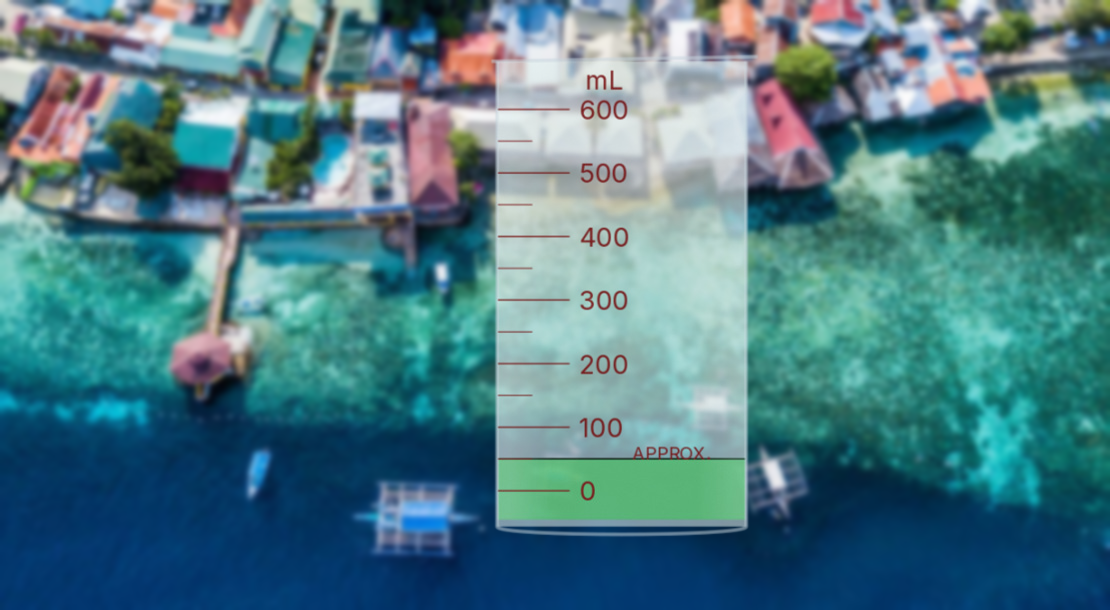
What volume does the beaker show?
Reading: 50 mL
